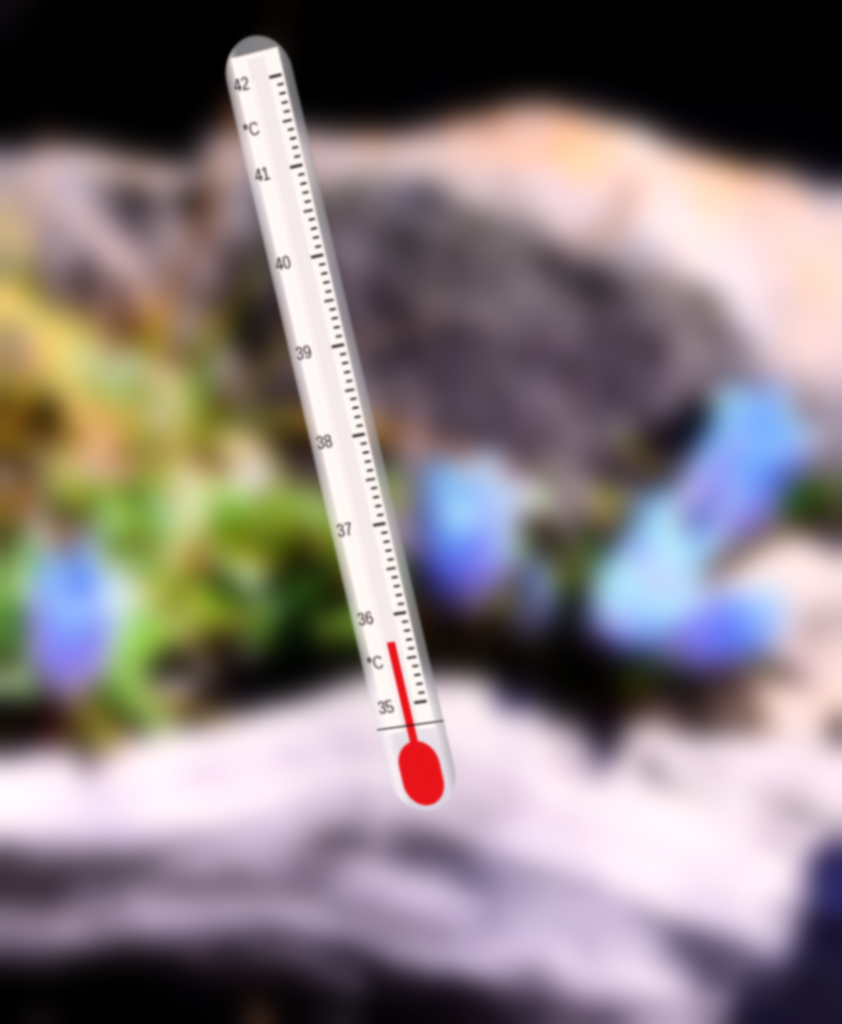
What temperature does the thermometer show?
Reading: 35.7 °C
